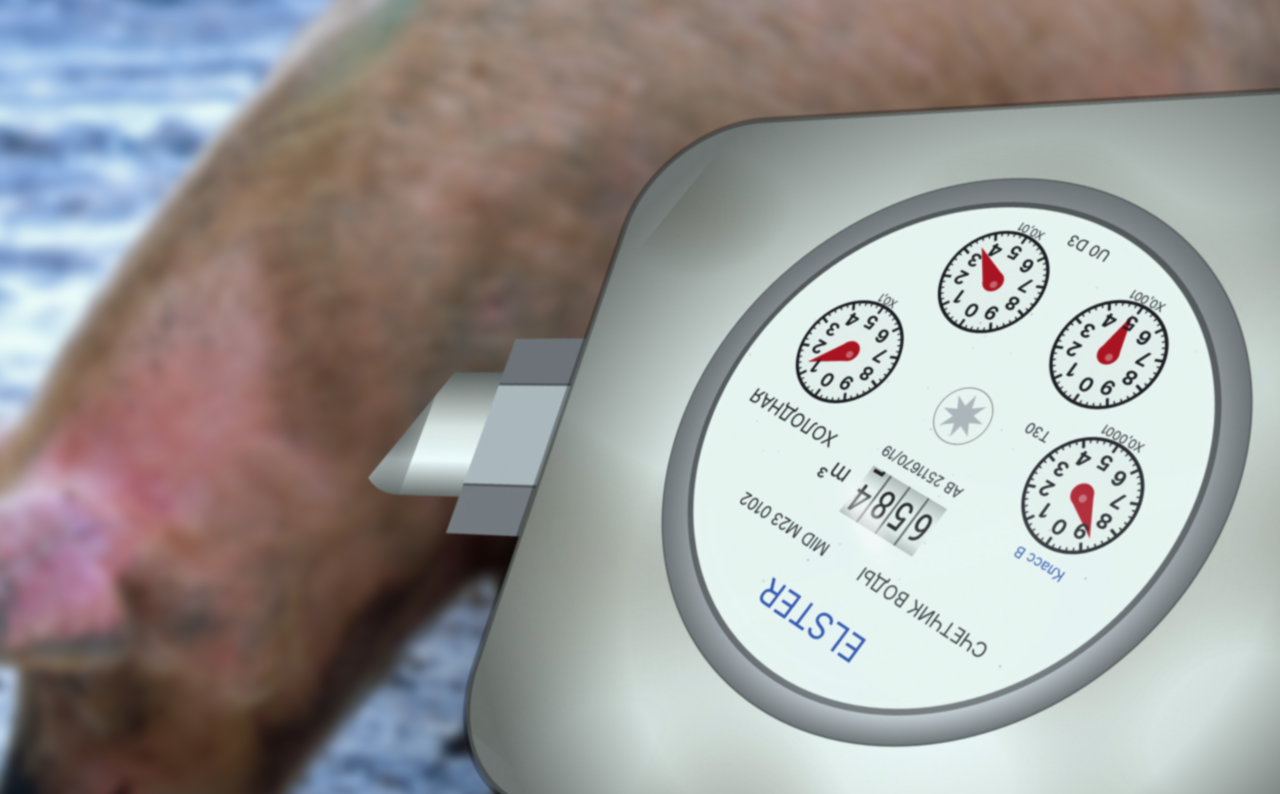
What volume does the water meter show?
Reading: 6584.1348 m³
